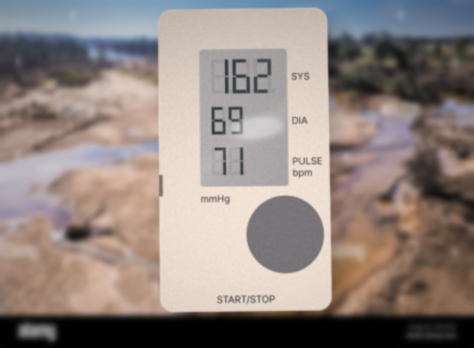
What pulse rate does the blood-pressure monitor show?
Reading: 71 bpm
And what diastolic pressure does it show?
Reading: 69 mmHg
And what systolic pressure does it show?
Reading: 162 mmHg
